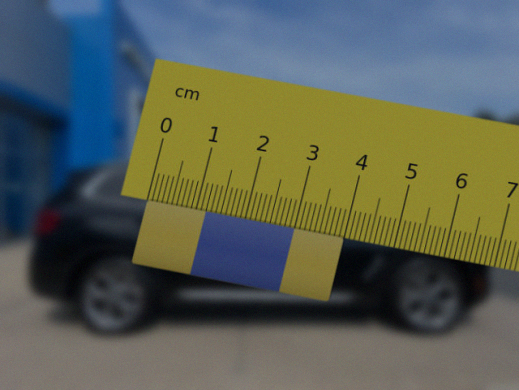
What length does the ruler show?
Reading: 4 cm
